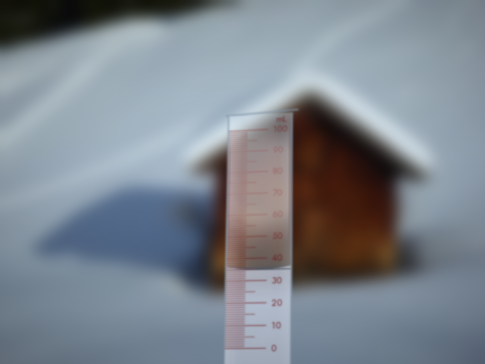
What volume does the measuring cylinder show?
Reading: 35 mL
